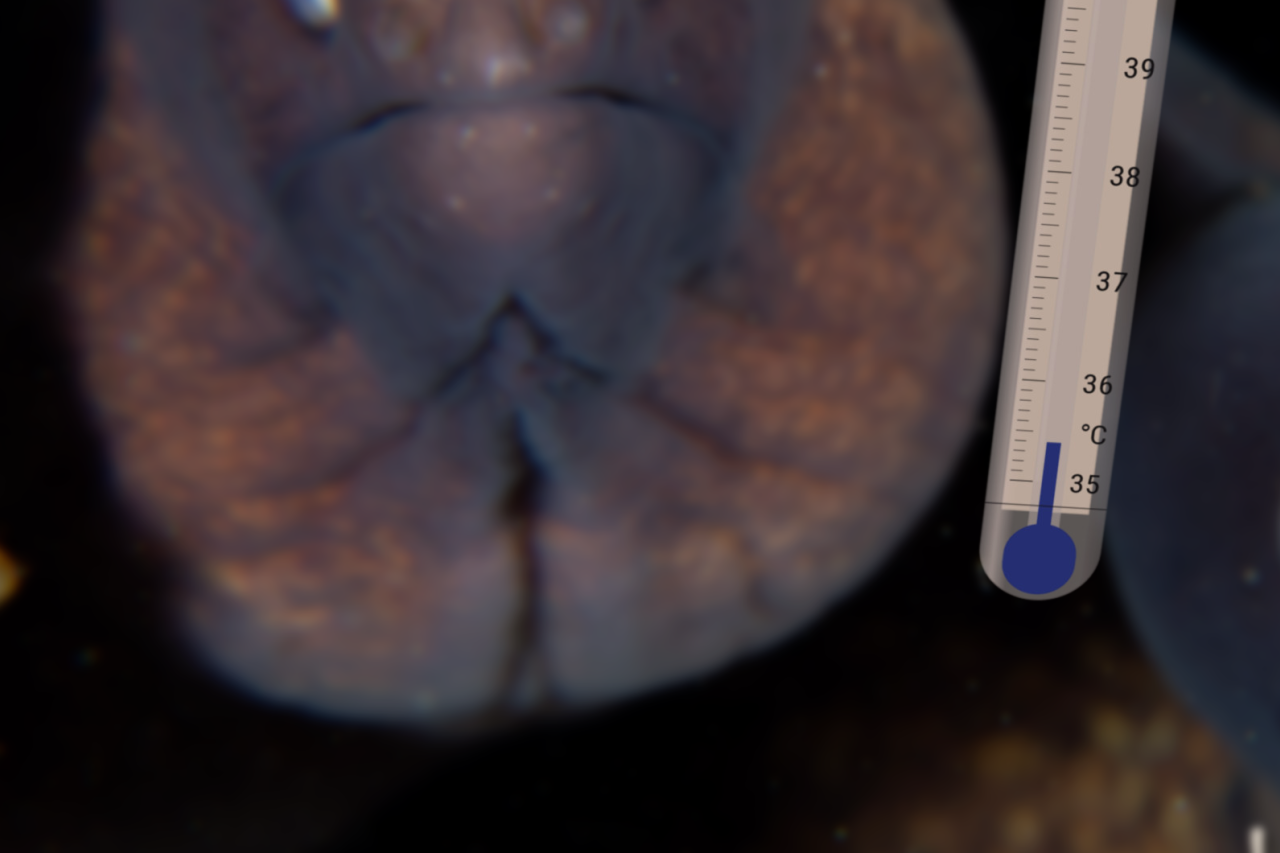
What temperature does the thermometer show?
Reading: 35.4 °C
